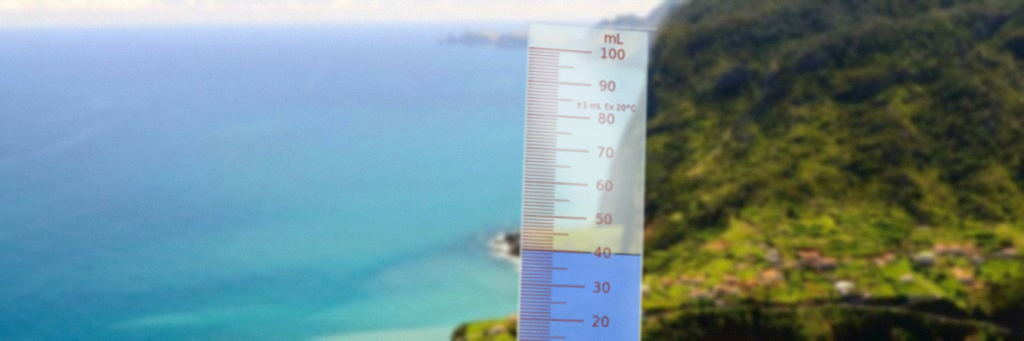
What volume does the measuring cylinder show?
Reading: 40 mL
